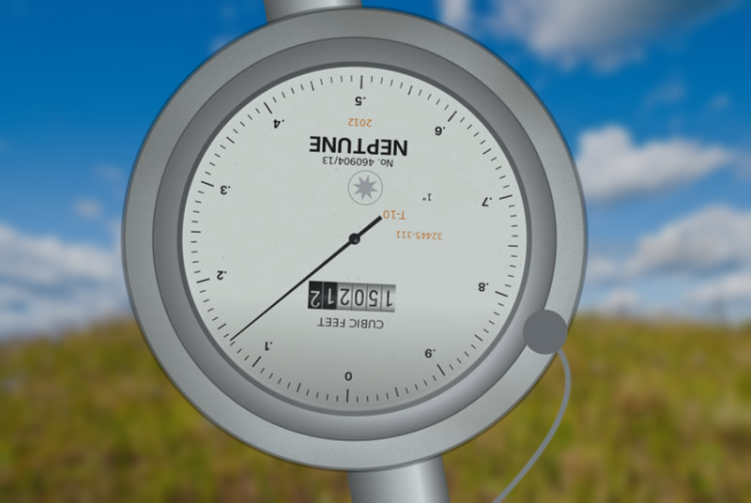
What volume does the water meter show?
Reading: 150212.13 ft³
